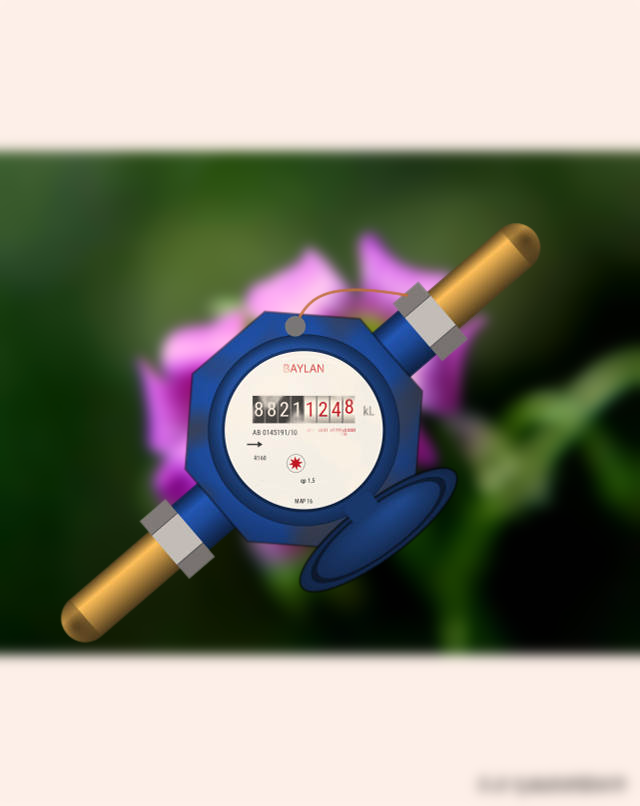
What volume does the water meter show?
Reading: 8821.1248 kL
